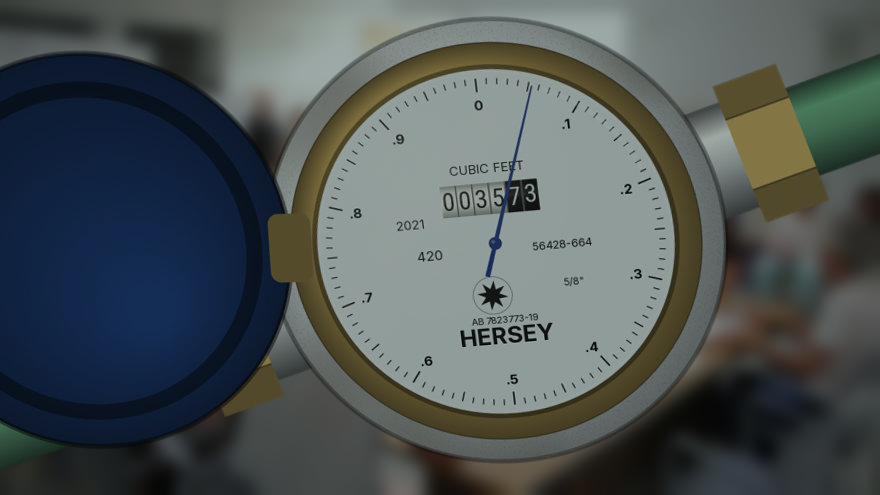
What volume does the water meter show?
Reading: 3573.05 ft³
